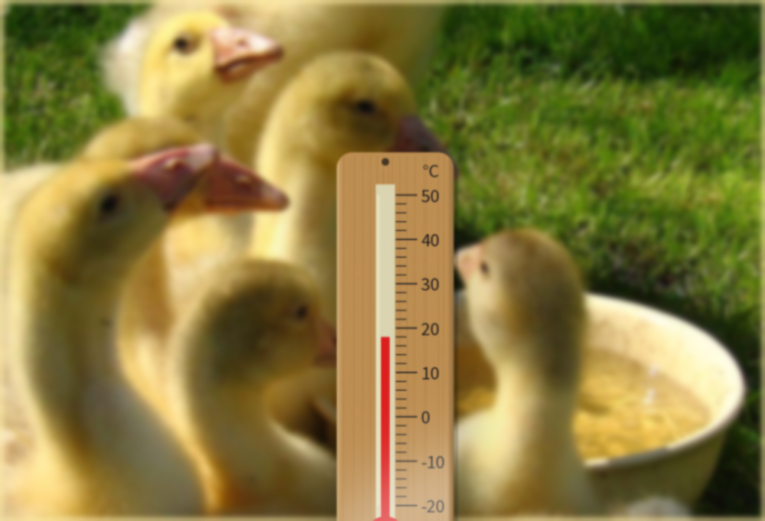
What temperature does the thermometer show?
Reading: 18 °C
